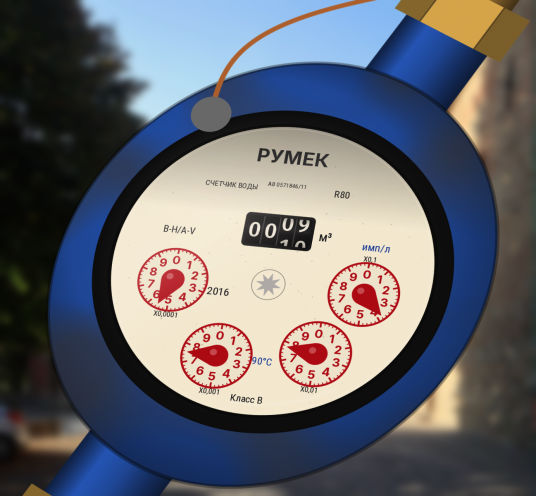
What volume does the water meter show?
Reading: 9.3775 m³
